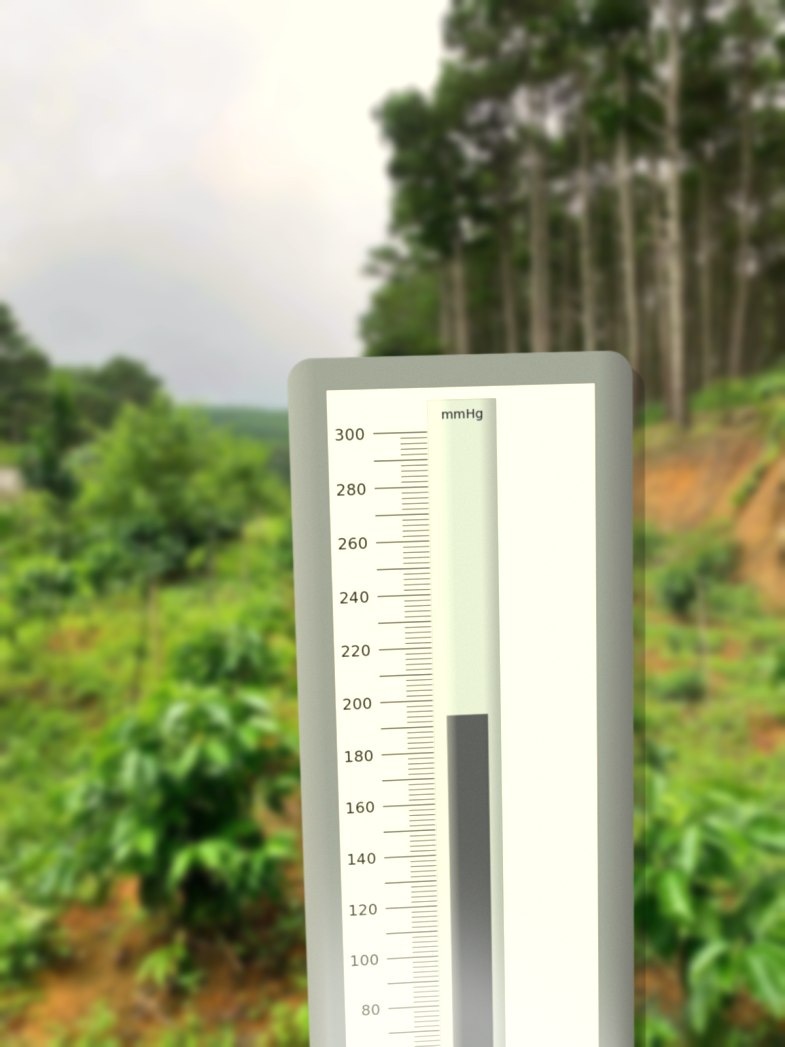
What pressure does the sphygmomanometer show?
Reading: 194 mmHg
